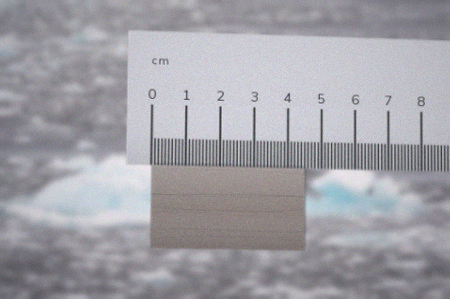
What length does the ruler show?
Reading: 4.5 cm
